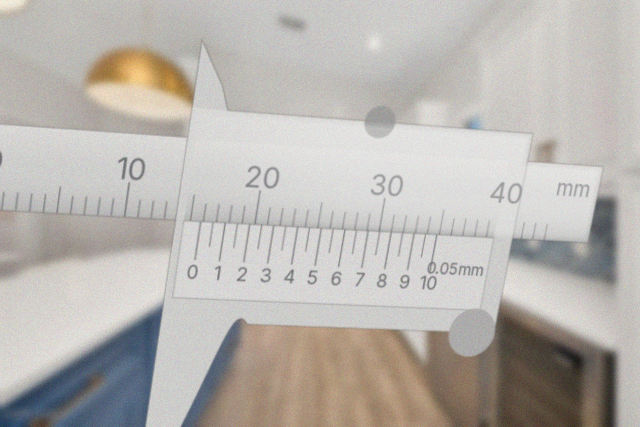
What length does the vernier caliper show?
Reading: 15.8 mm
